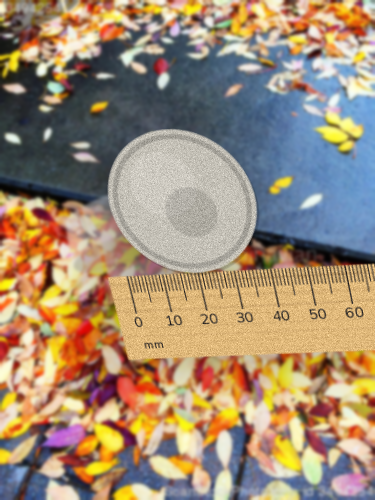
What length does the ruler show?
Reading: 40 mm
